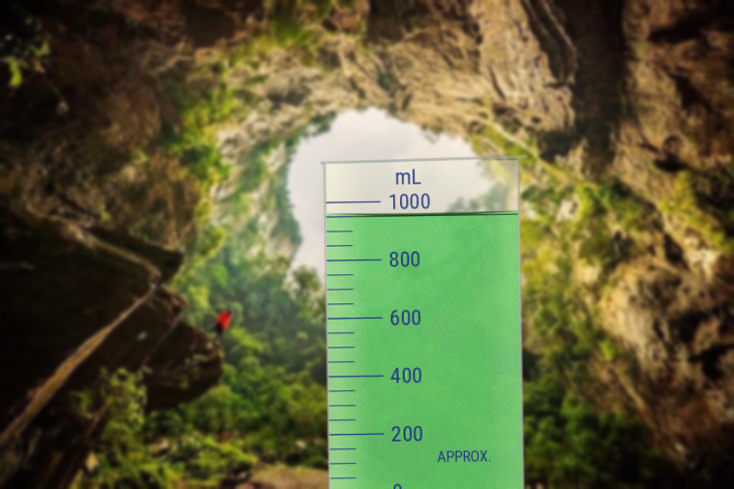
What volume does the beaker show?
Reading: 950 mL
